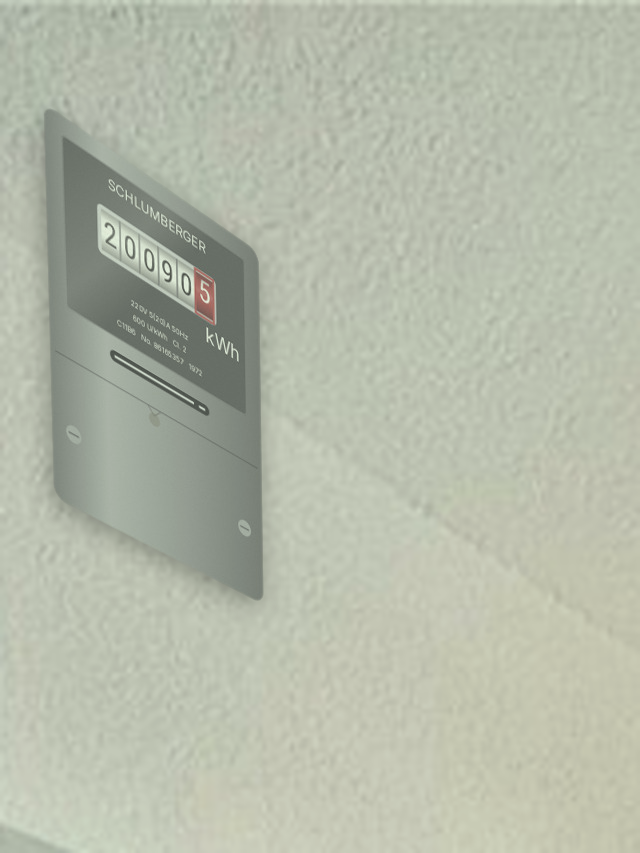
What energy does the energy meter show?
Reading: 20090.5 kWh
